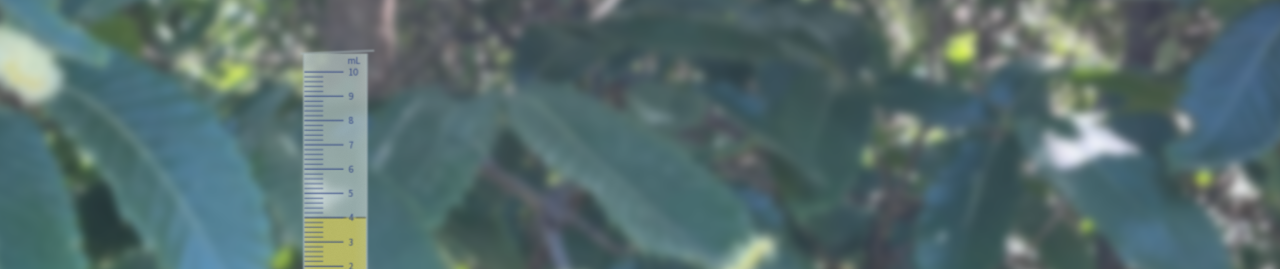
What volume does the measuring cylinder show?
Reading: 4 mL
